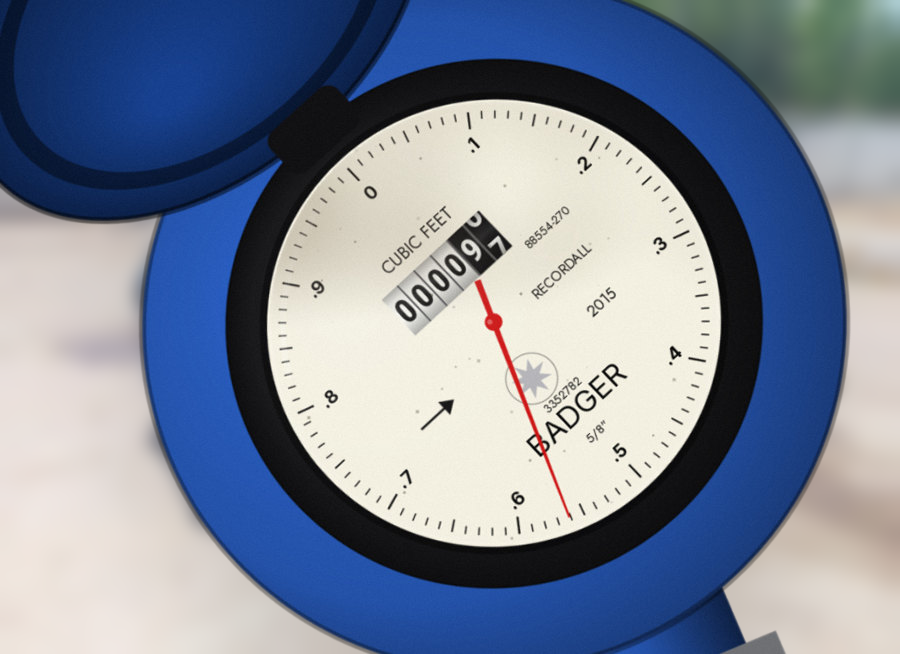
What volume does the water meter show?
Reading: 96.56 ft³
